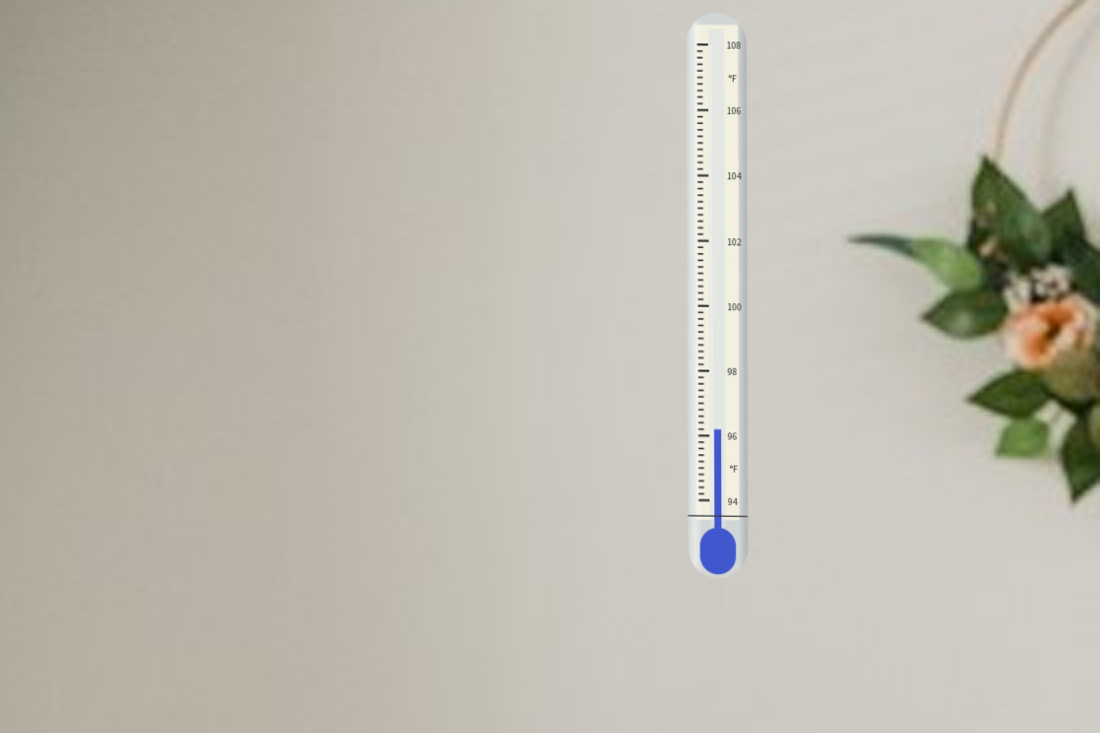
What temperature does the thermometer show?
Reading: 96.2 °F
